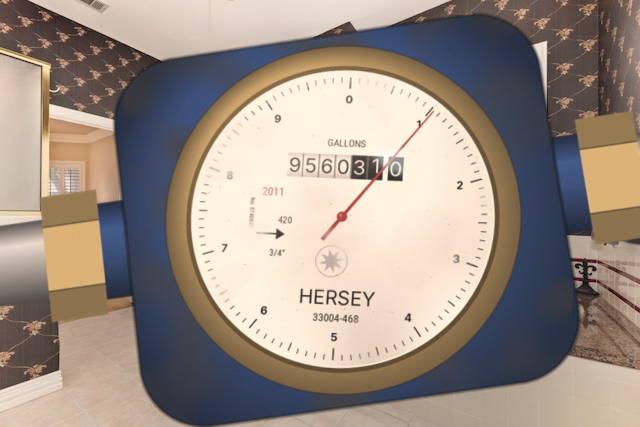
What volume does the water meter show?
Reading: 9560311.0 gal
